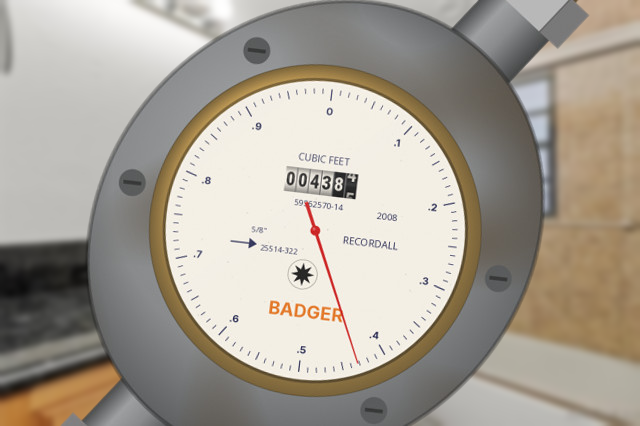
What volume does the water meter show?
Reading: 4384.43 ft³
